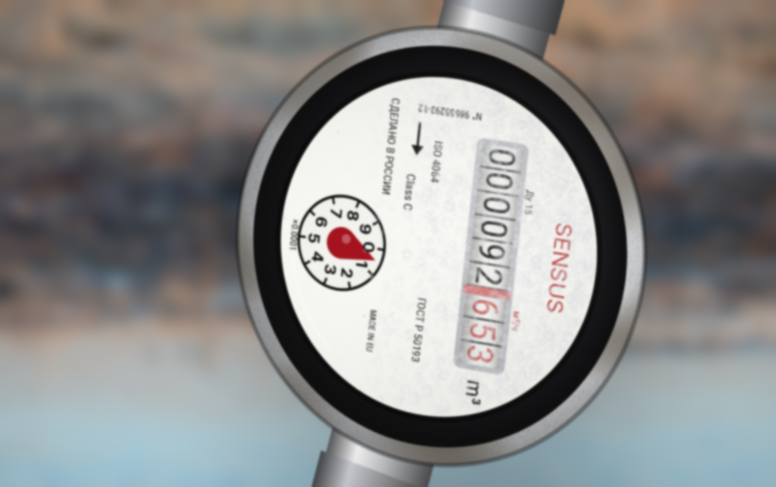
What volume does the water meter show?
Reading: 92.6530 m³
